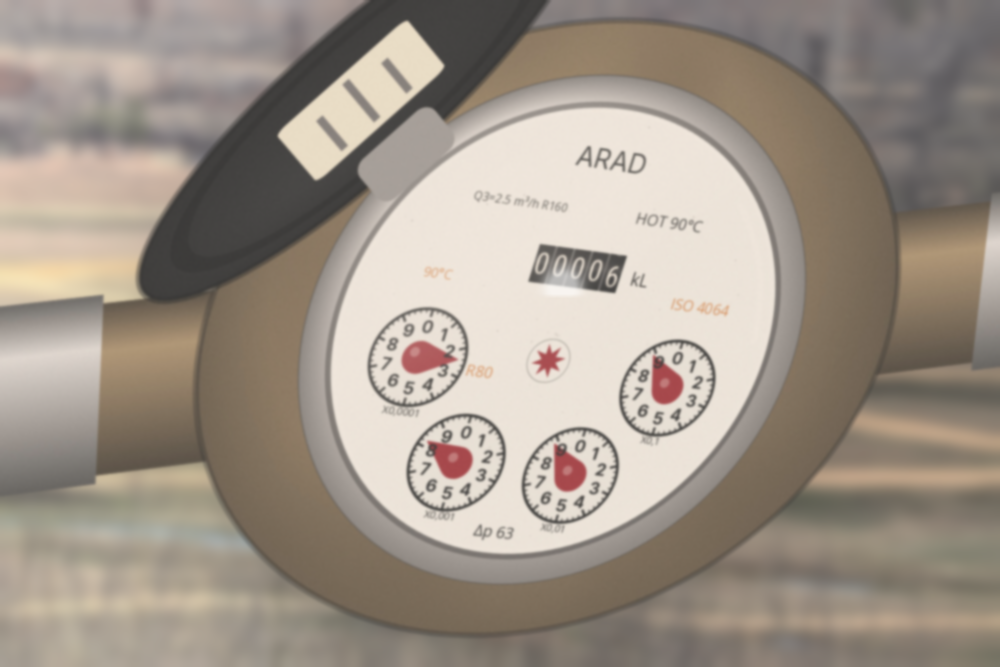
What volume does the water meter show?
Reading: 5.8882 kL
